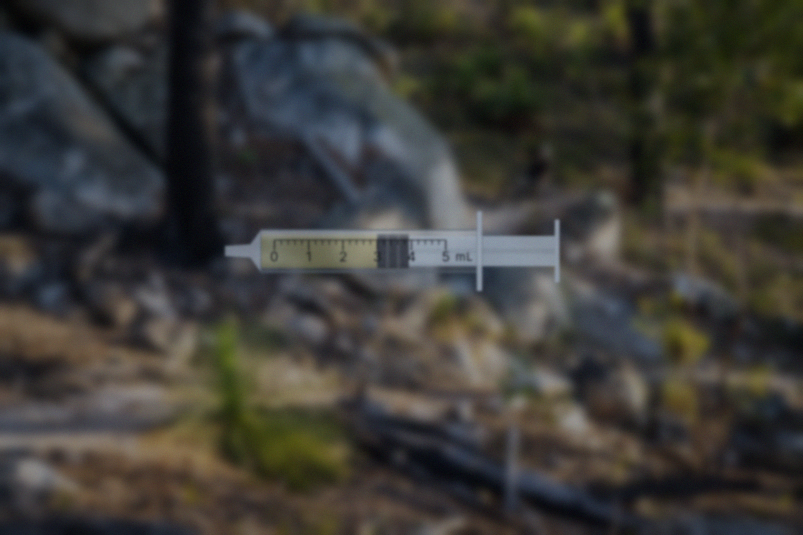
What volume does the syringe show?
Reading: 3 mL
